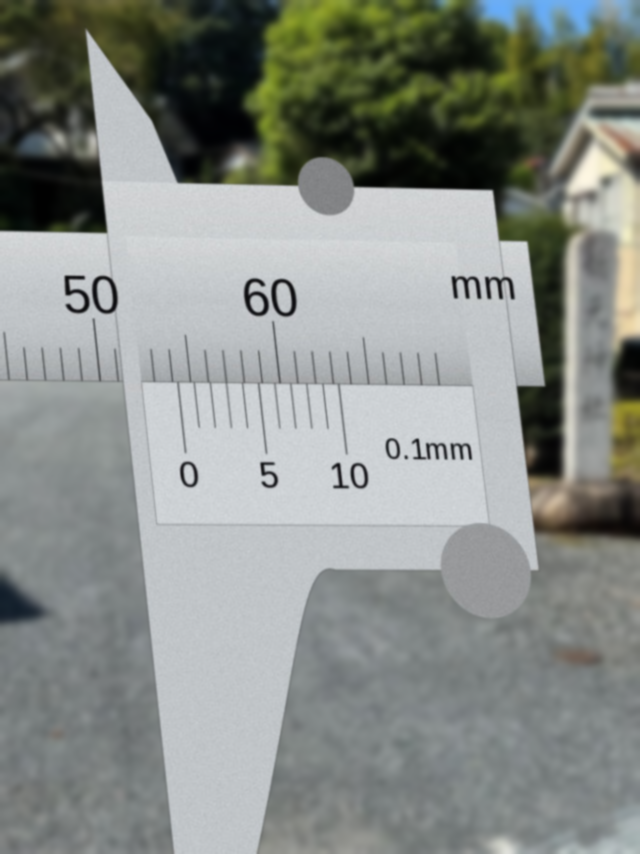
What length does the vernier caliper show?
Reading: 54.3 mm
